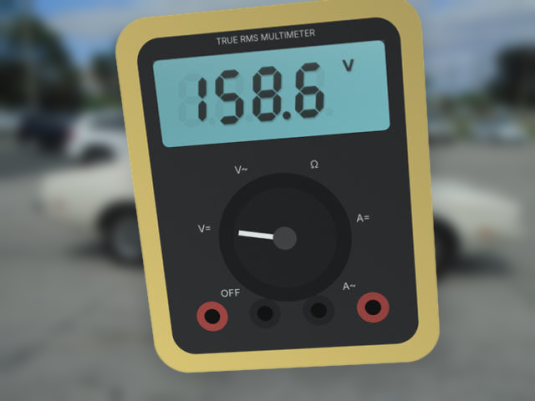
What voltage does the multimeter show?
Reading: 158.6 V
